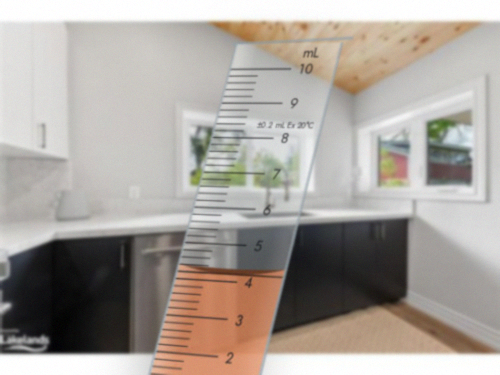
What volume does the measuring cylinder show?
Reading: 4.2 mL
